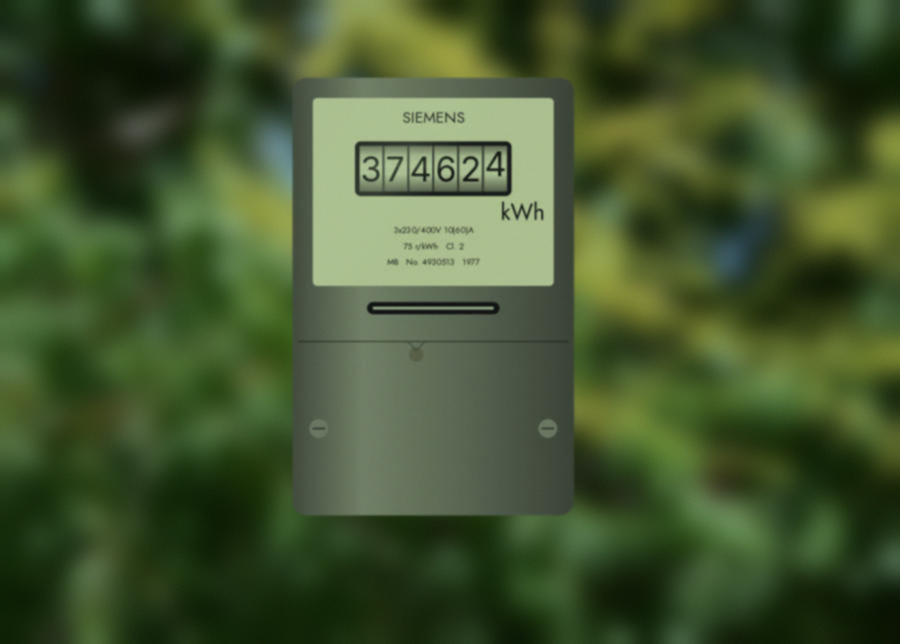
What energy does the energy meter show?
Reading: 374624 kWh
